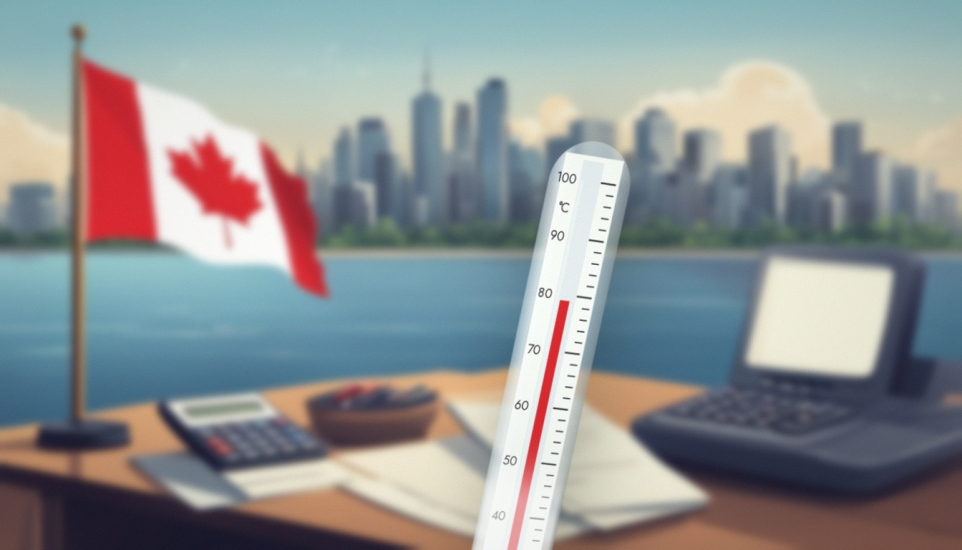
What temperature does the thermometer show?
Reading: 79 °C
